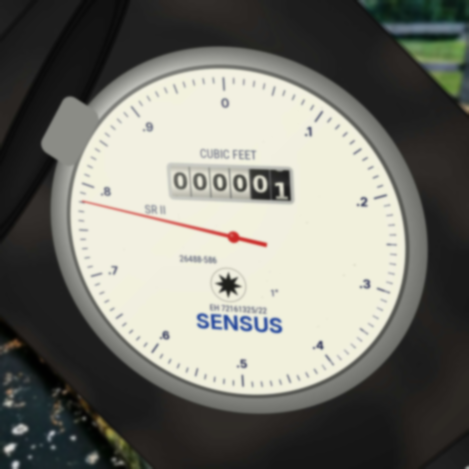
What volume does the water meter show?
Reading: 0.78 ft³
